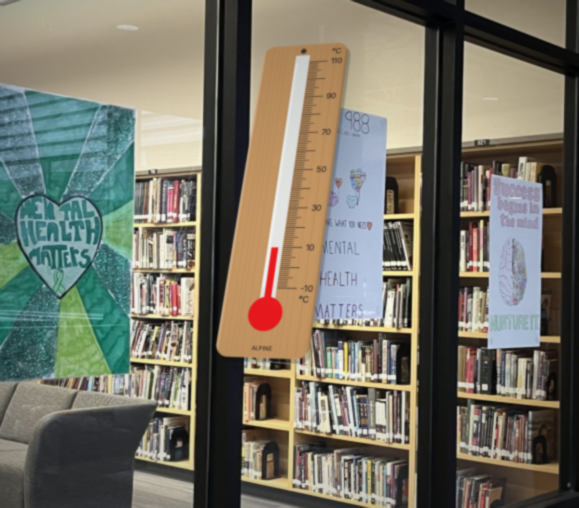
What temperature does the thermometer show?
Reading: 10 °C
